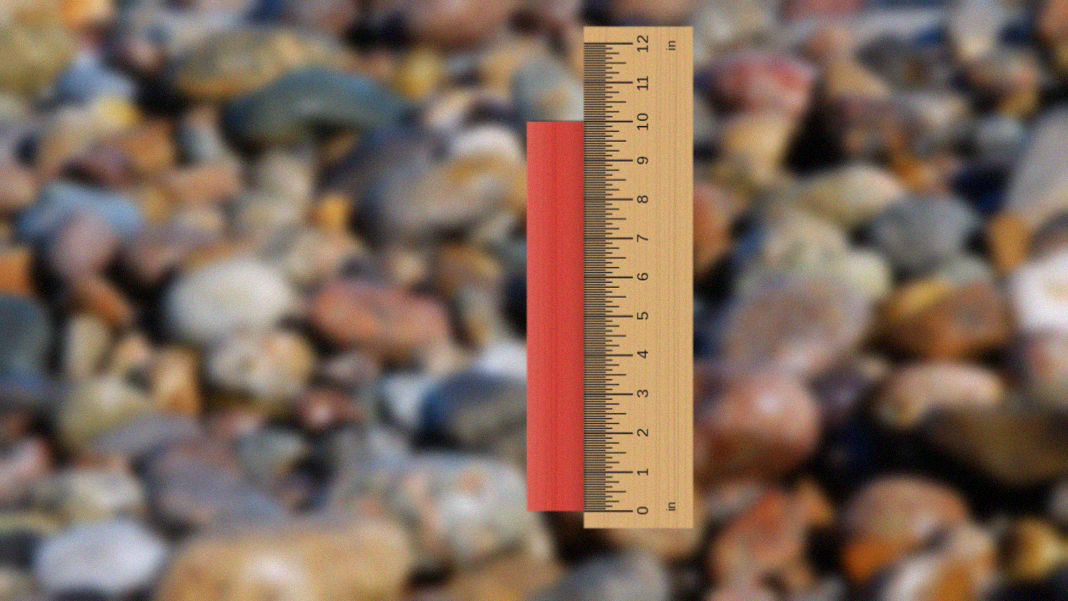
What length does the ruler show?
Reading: 10 in
